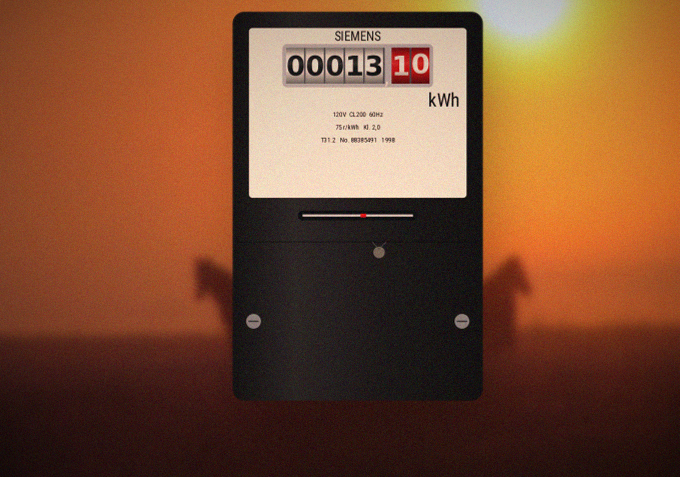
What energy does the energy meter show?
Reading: 13.10 kWh
